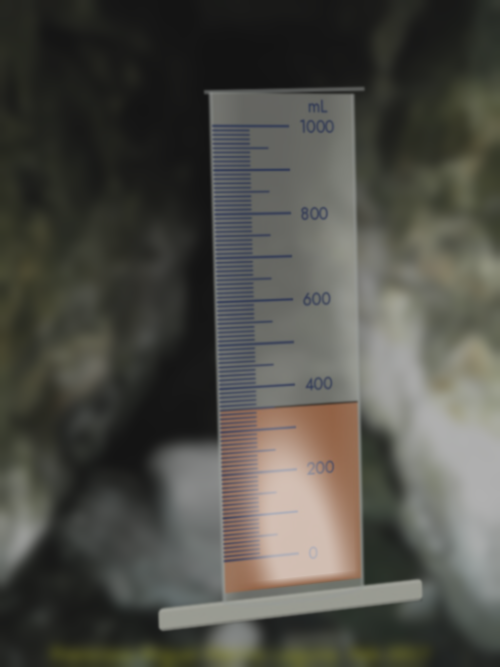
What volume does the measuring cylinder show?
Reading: 350 mL
